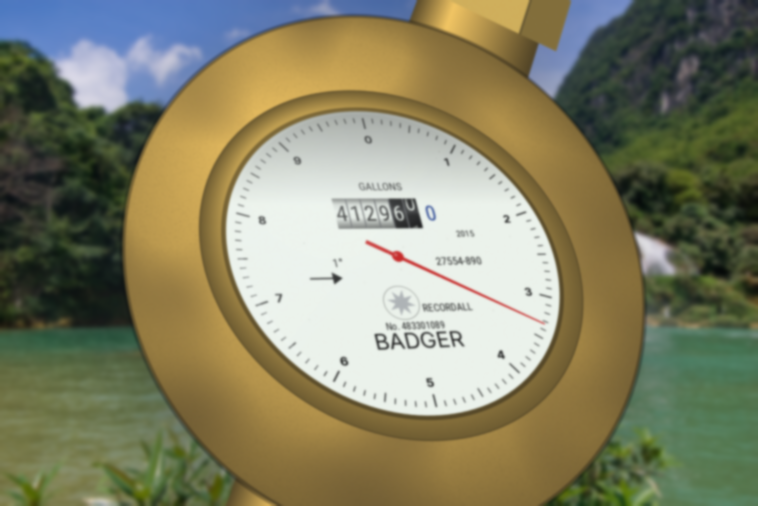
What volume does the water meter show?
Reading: 4129603.3 gal
